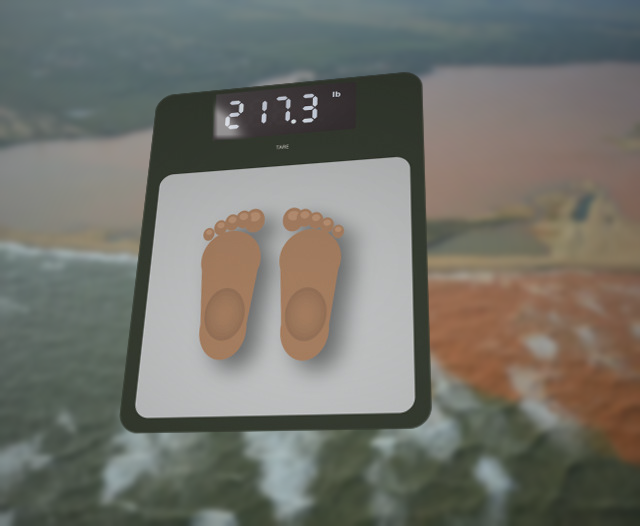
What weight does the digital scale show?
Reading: 217.3 lb
